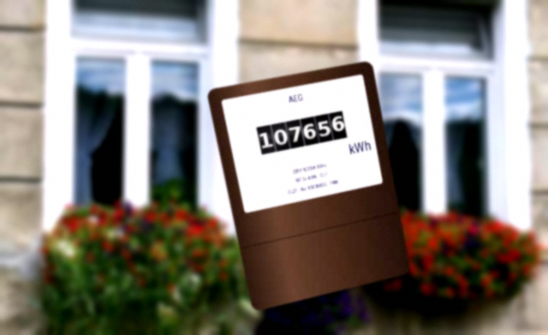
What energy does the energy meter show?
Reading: 107656 kWh
